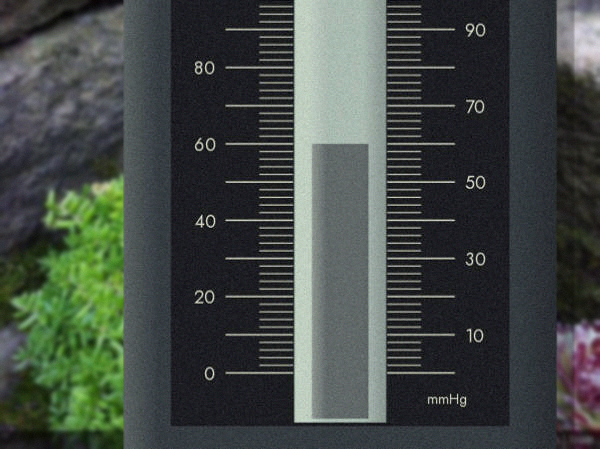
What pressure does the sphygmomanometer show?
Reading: 60 mmHg
